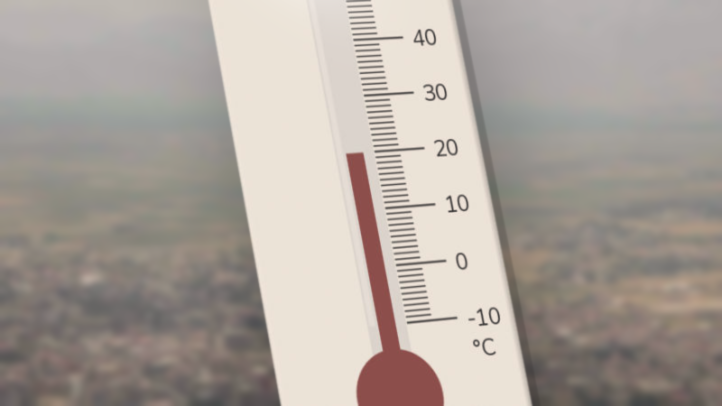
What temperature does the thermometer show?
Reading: 20 °C
